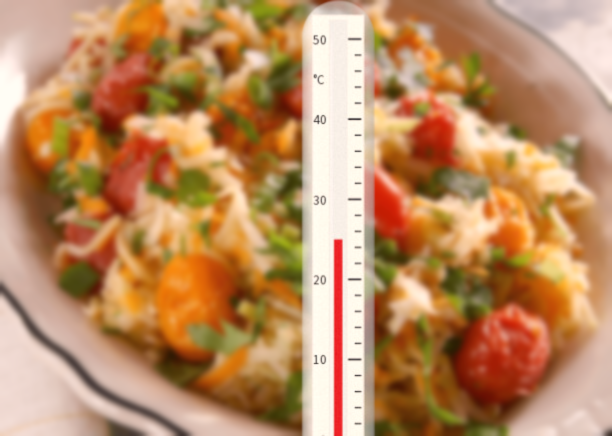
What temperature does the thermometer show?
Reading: 25 °C
